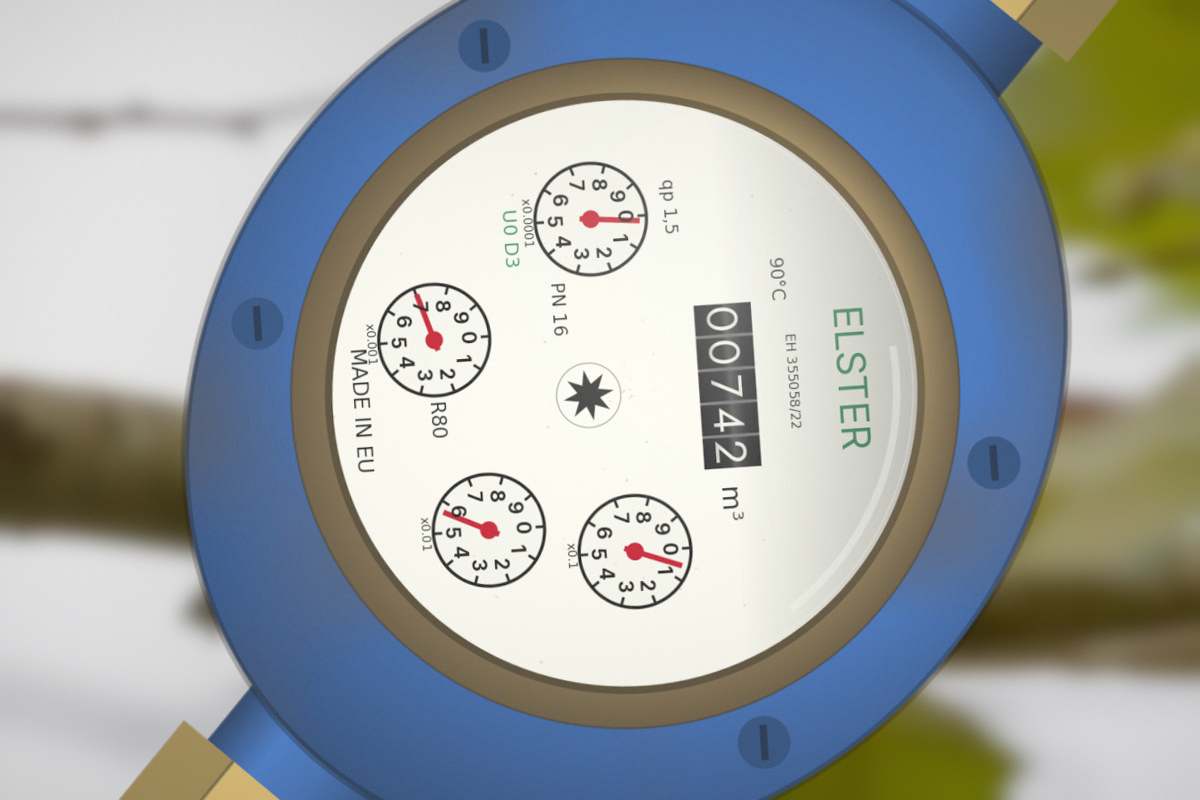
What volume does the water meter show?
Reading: 742.0570 m³
